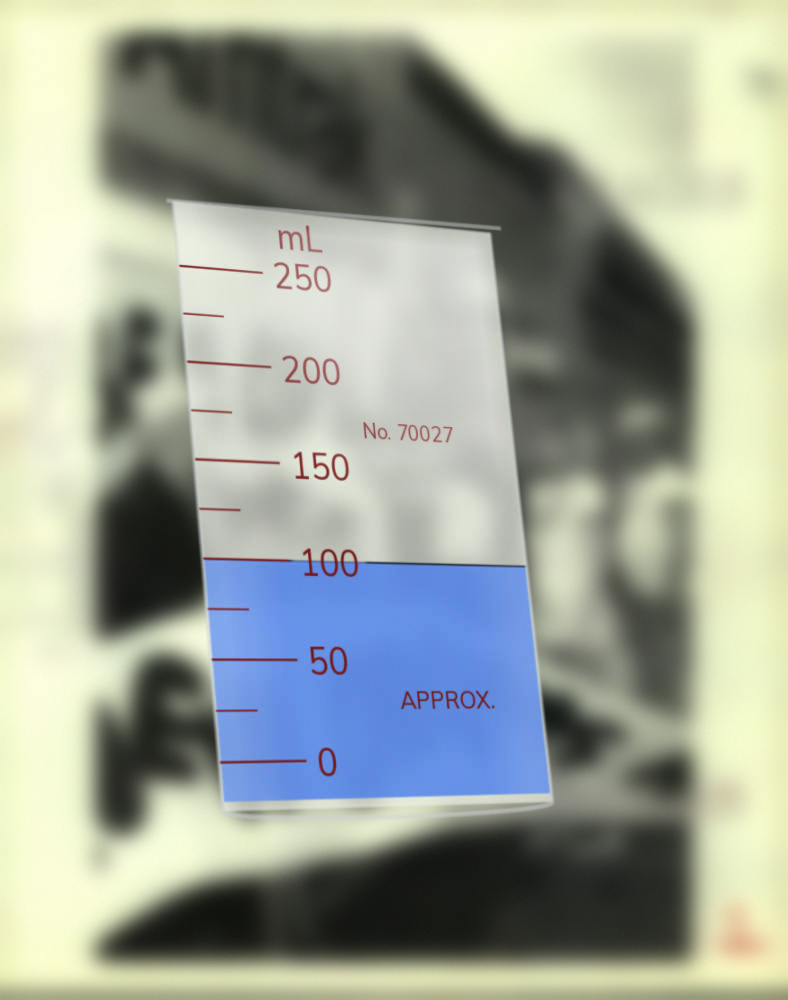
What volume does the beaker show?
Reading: 100 mL
